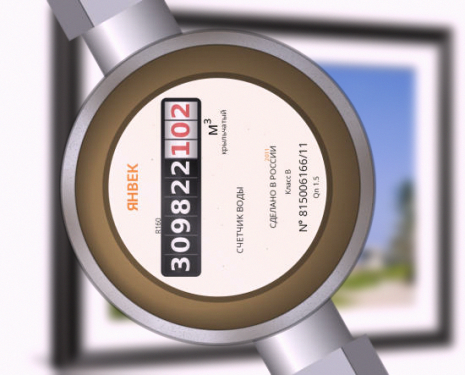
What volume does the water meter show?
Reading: 309822.102 m³
